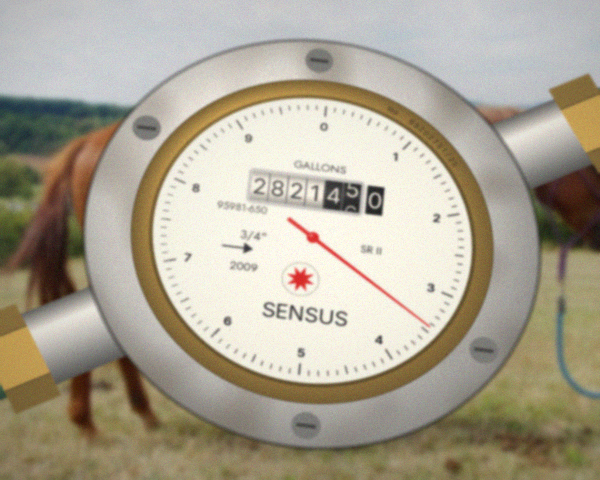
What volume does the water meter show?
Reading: 2821453.4 gal
